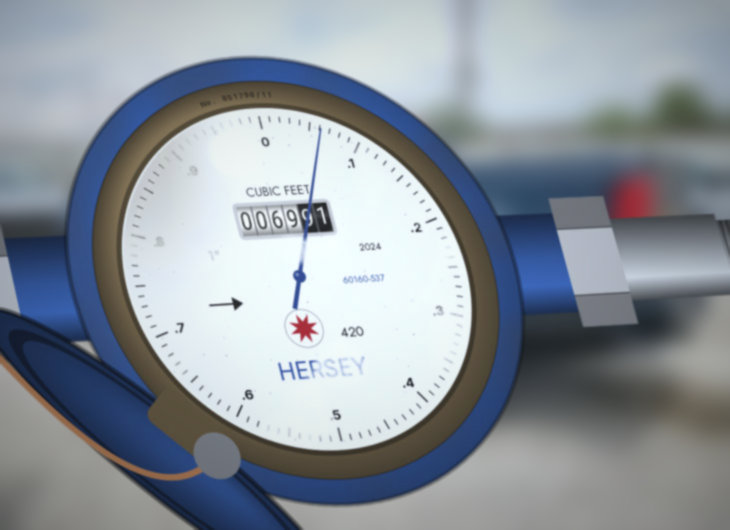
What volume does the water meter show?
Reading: 6991.06 ft³
